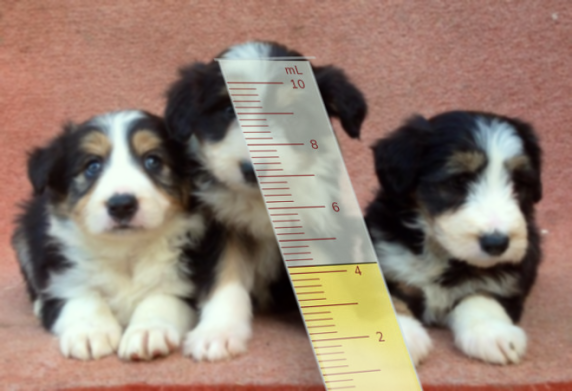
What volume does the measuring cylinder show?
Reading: 4.2 mL
